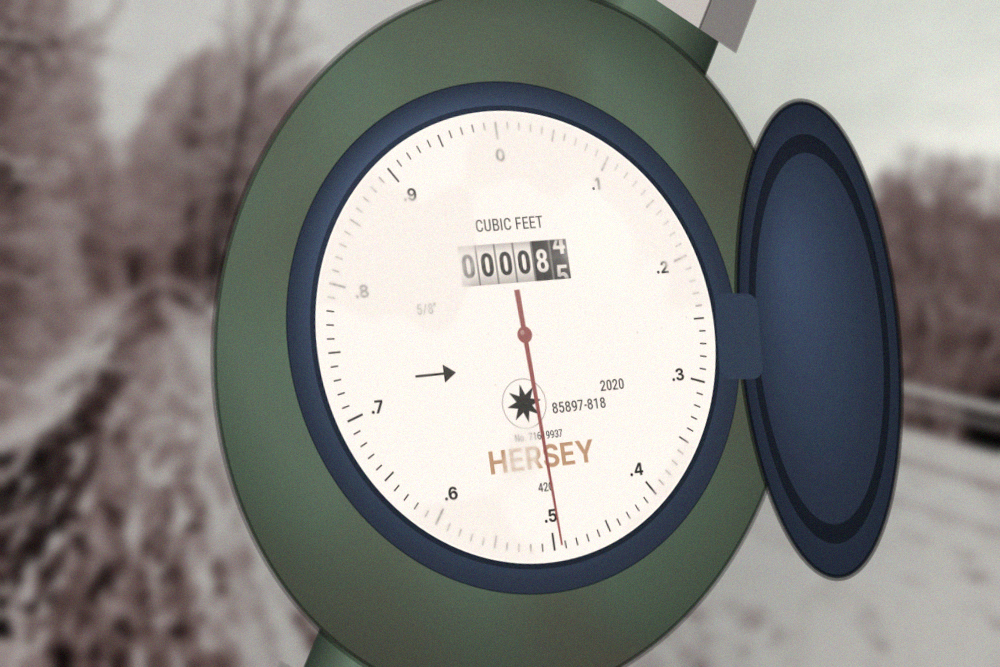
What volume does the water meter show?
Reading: 84.49 ft³
